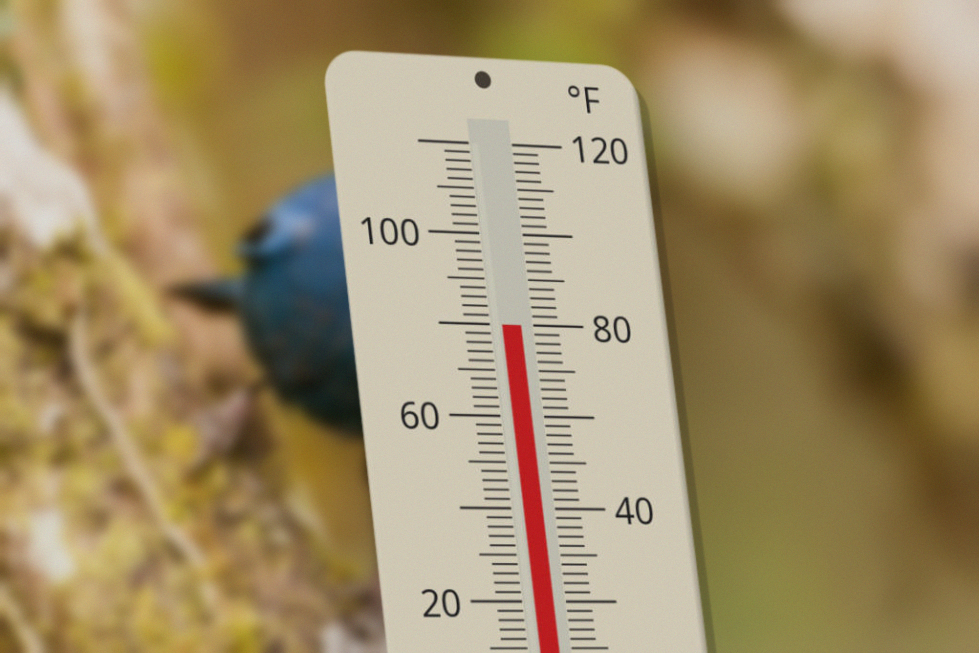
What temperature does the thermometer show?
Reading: 80 °F
